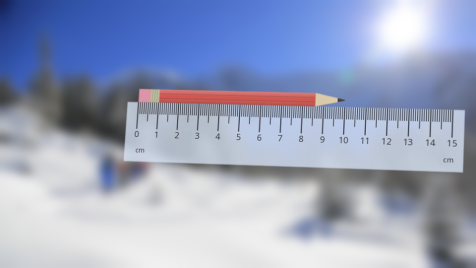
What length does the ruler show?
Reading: 10 cm
